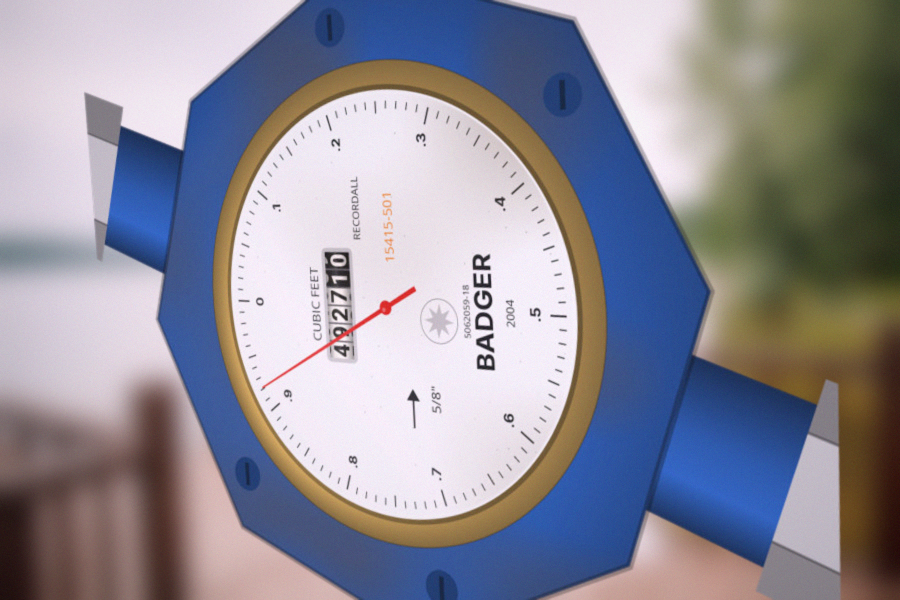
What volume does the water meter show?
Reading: 492709.92 ft³
